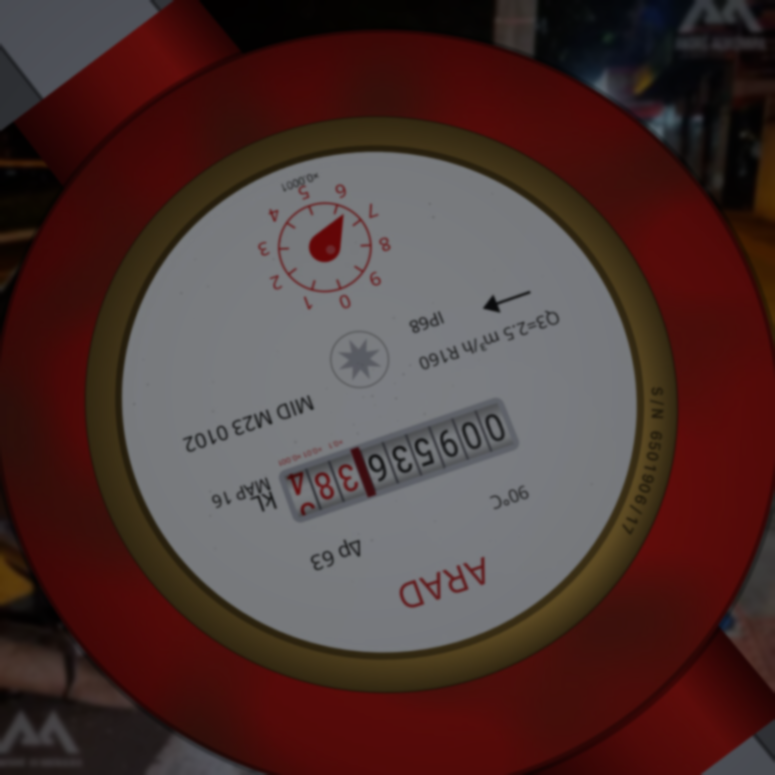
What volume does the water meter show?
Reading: 9536.3836 kL
